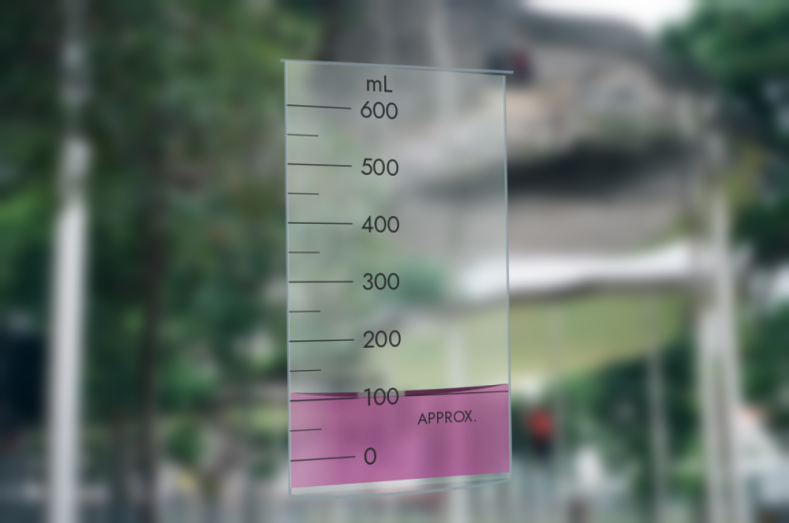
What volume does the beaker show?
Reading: 100 mL
